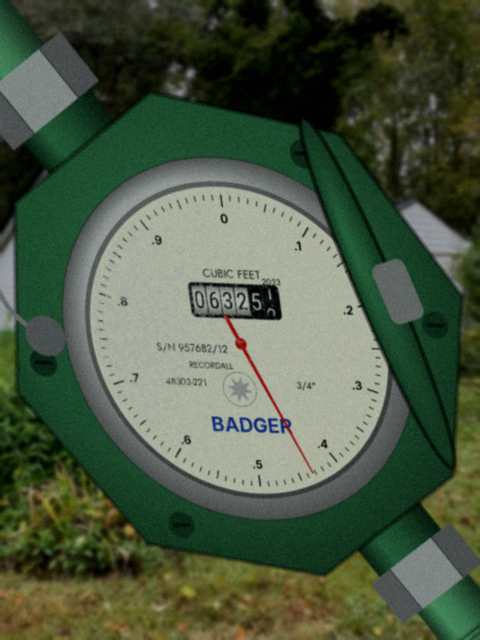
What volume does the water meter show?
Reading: 63251.43 ft³
